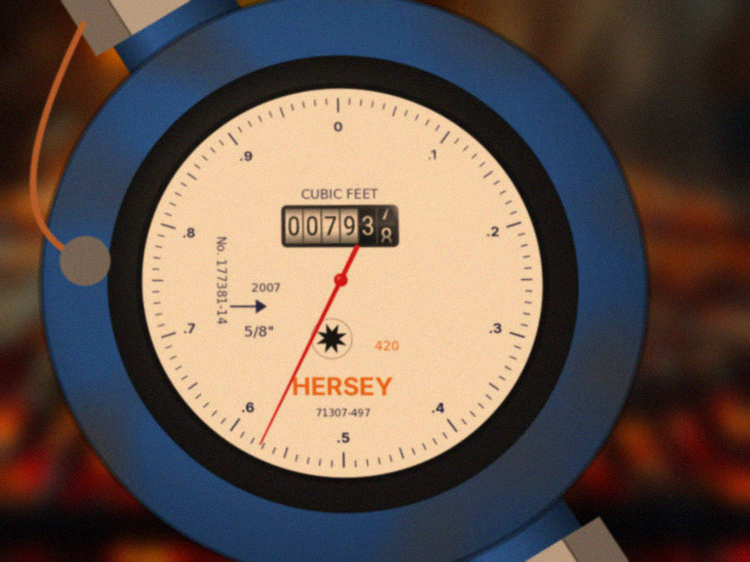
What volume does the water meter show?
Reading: 7937.57 ft³
